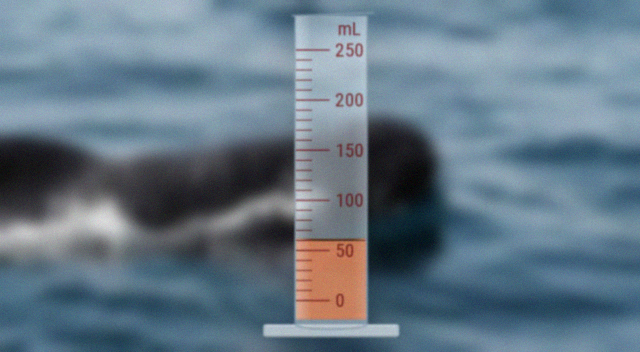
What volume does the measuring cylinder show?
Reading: 60 mL
